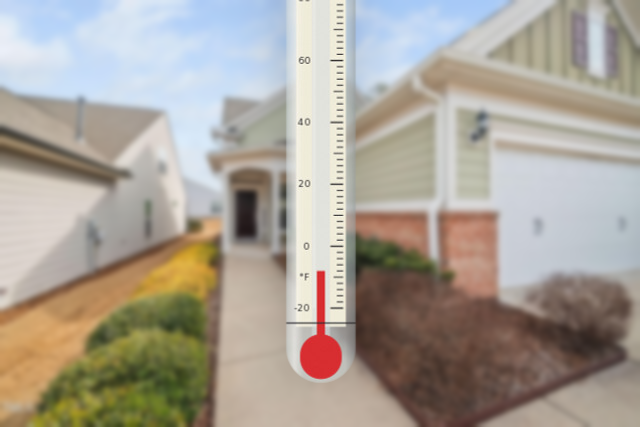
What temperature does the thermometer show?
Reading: -8 °F
